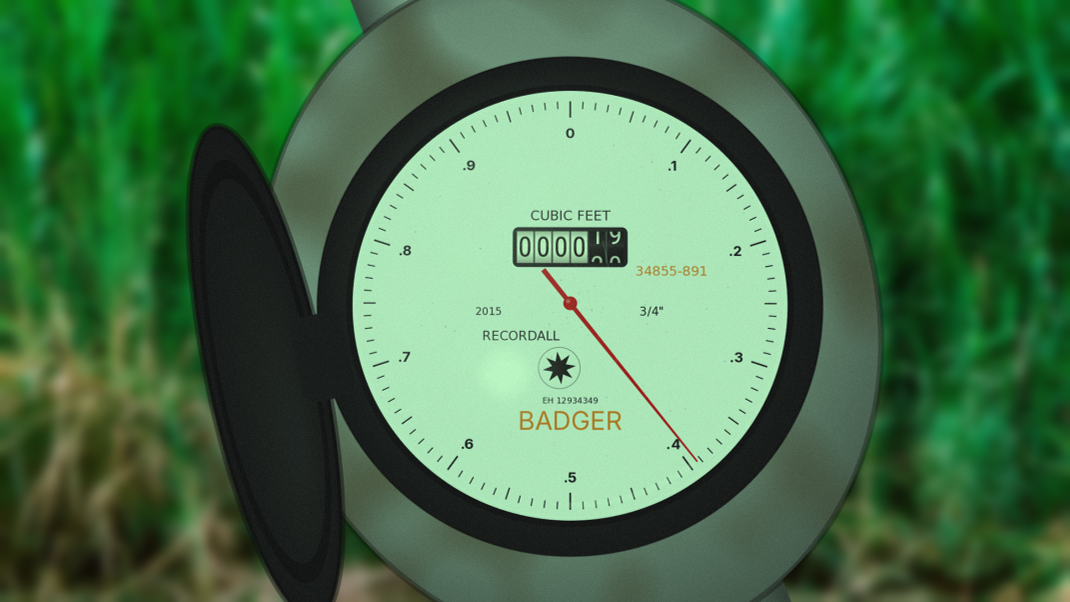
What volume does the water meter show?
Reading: 19.39 ft³
